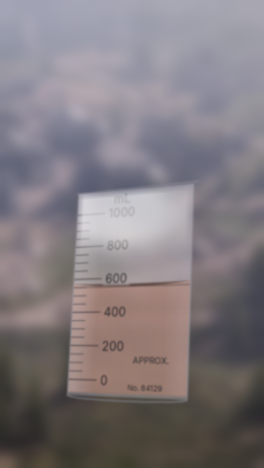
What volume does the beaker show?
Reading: 550 mL
